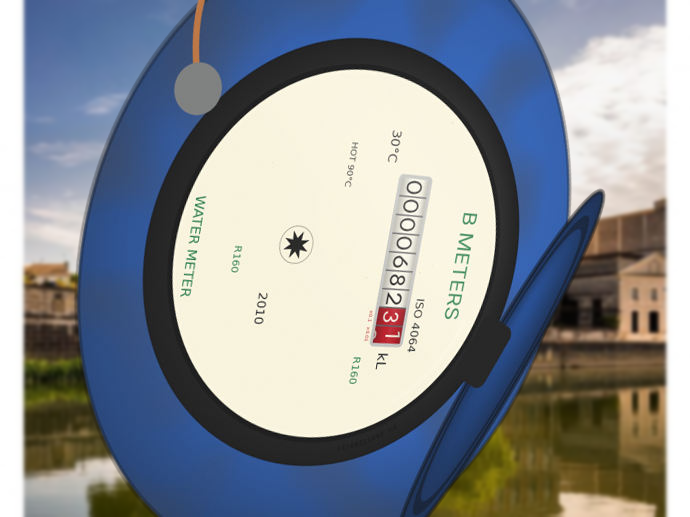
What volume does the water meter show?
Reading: 682.31 kL
